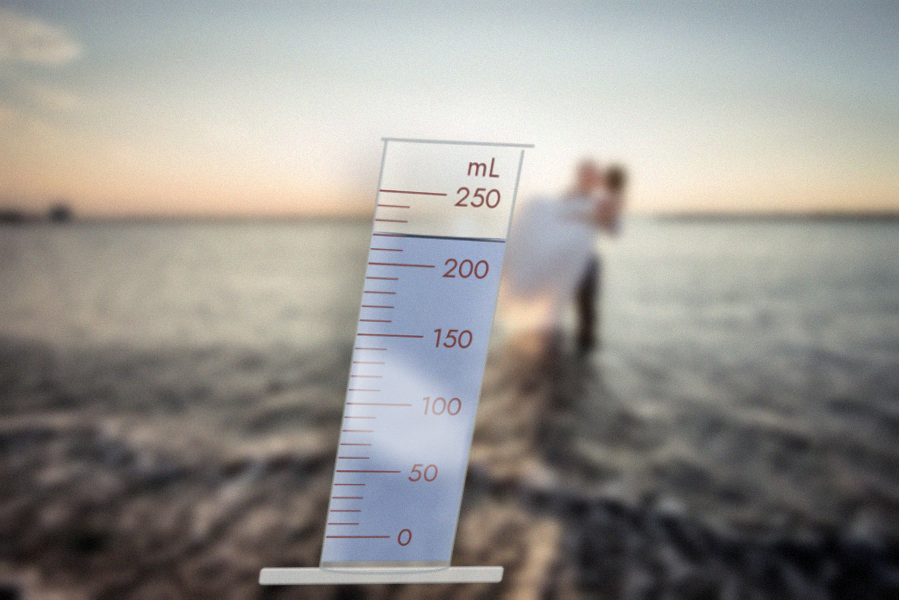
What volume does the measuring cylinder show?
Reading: 220 mL
